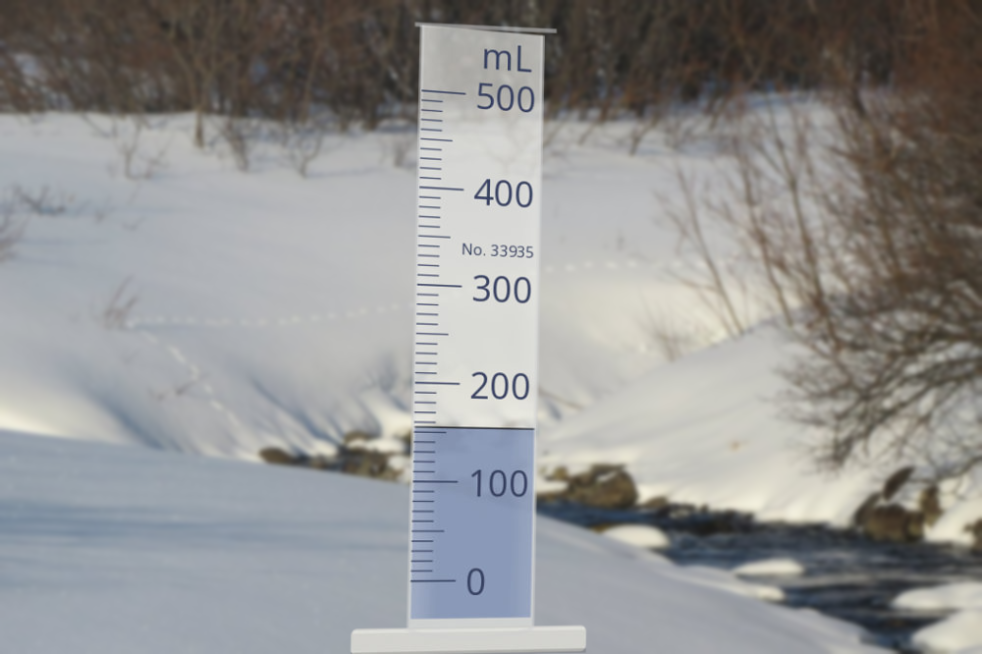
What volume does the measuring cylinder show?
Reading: 155 mL
